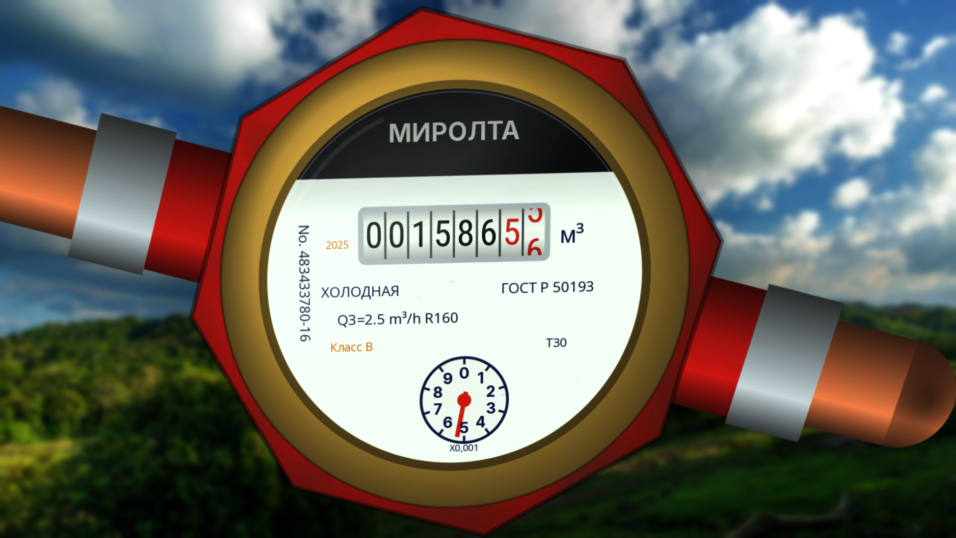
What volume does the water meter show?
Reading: 1586.555 m³
